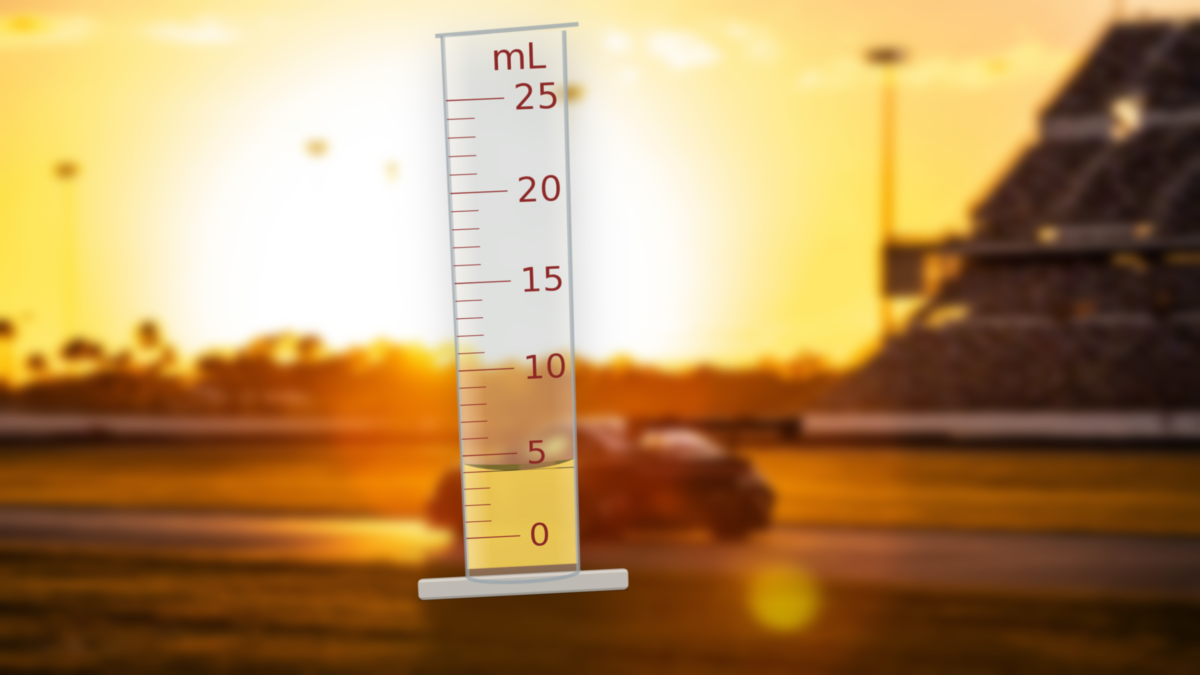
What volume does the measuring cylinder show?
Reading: 4 mL
